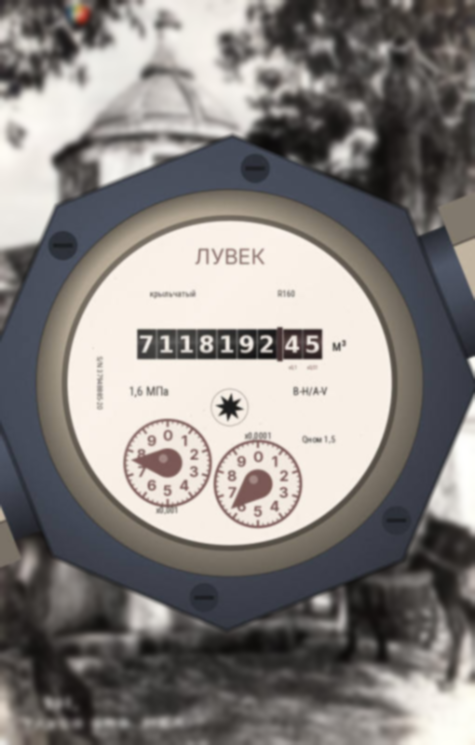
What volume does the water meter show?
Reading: 7118192.4576 m³
